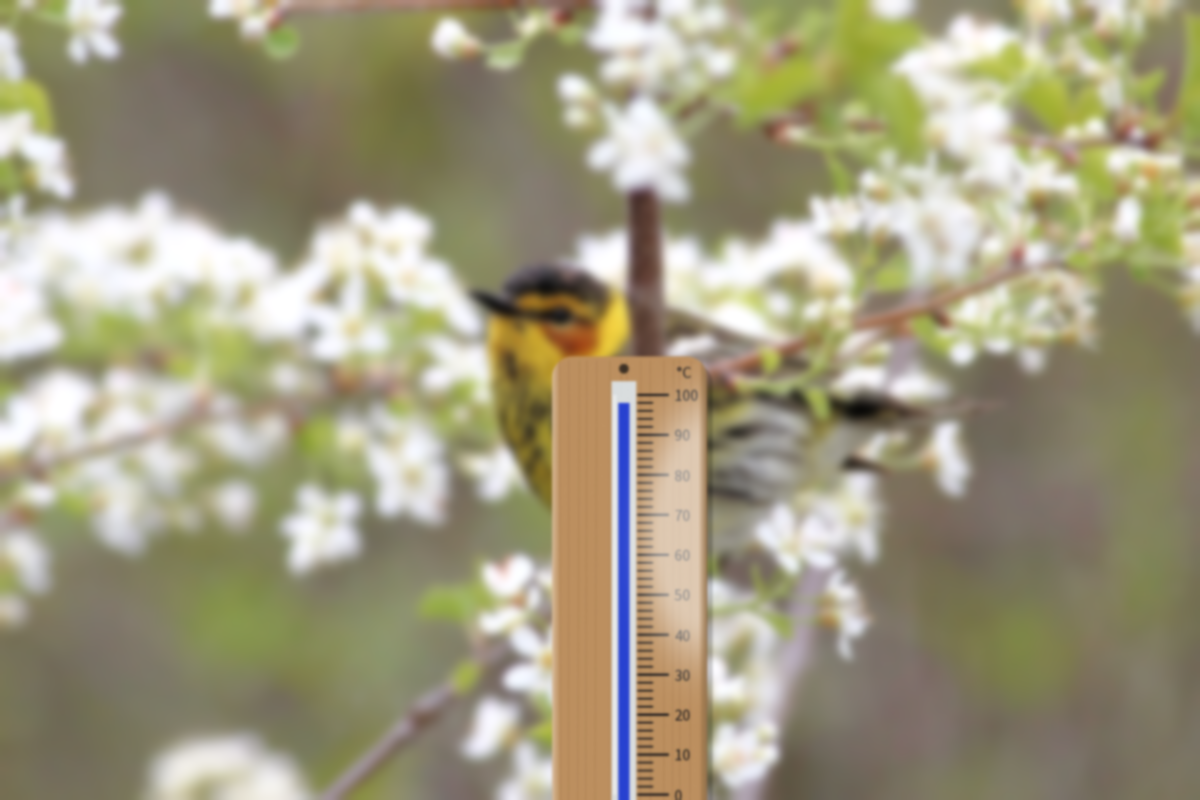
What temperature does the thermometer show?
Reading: 98 °C
